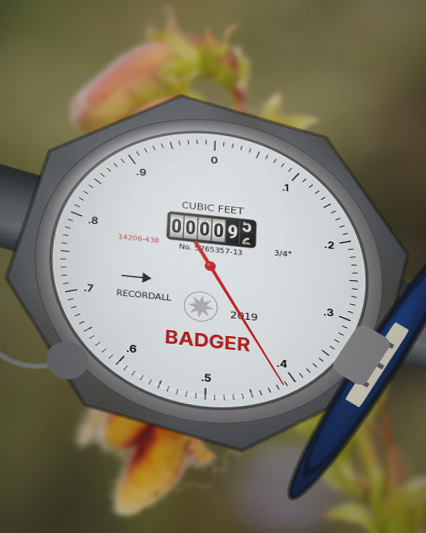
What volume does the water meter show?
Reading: 95.41 ft³
